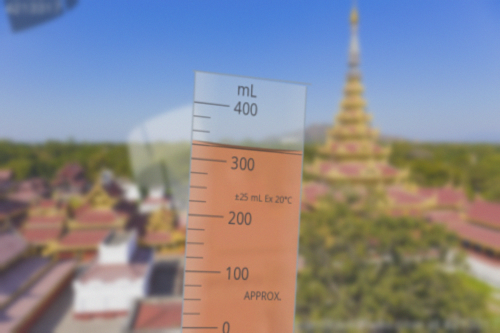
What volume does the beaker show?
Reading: 325 mL
